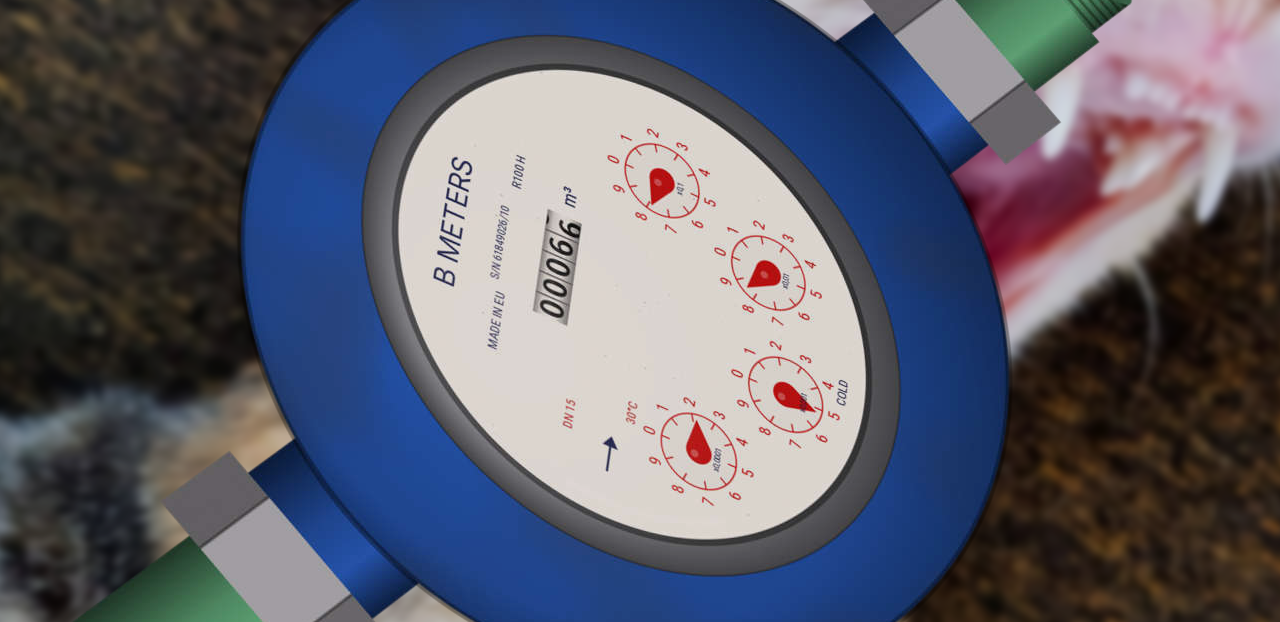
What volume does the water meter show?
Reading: 65.7852 m³
